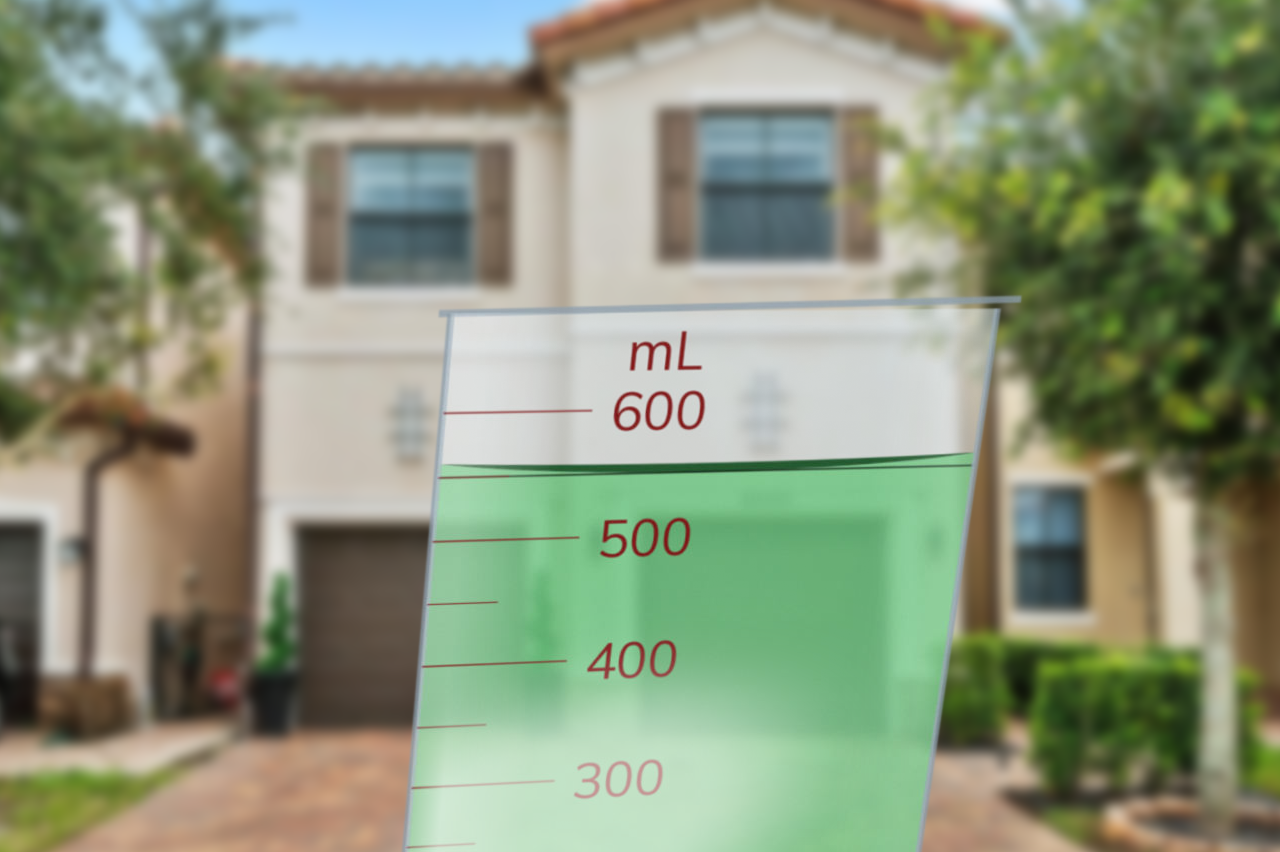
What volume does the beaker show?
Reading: 550 mL
